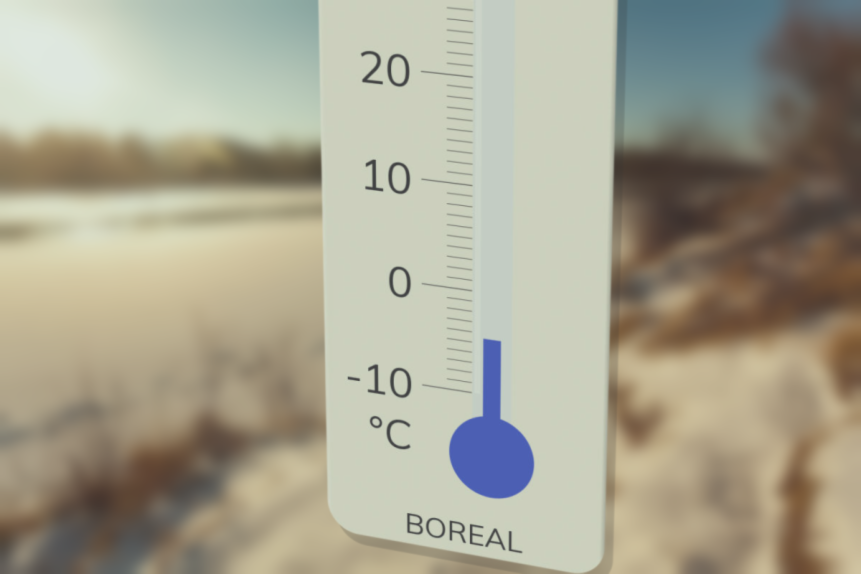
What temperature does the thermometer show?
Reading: -4.5 °C
